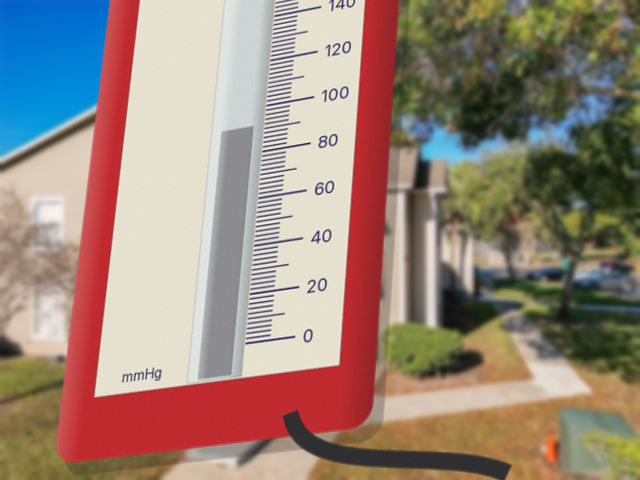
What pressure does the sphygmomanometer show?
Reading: 92 mmHg
